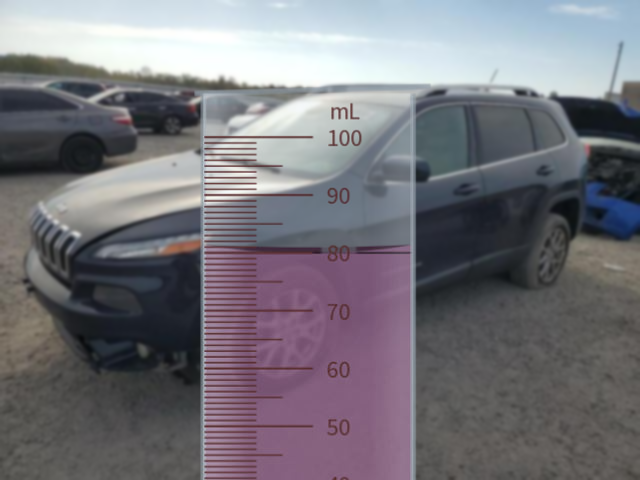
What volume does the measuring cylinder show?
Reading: 80 mL
